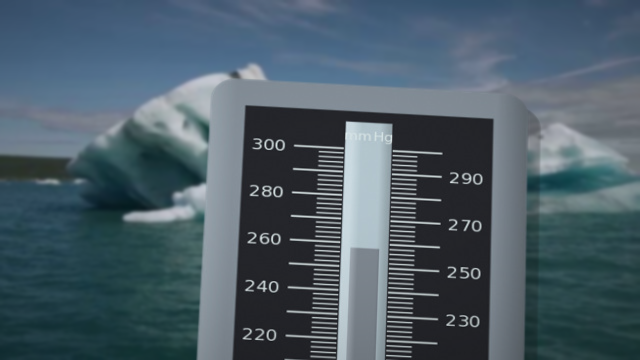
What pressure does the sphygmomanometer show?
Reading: 258 mmHg
